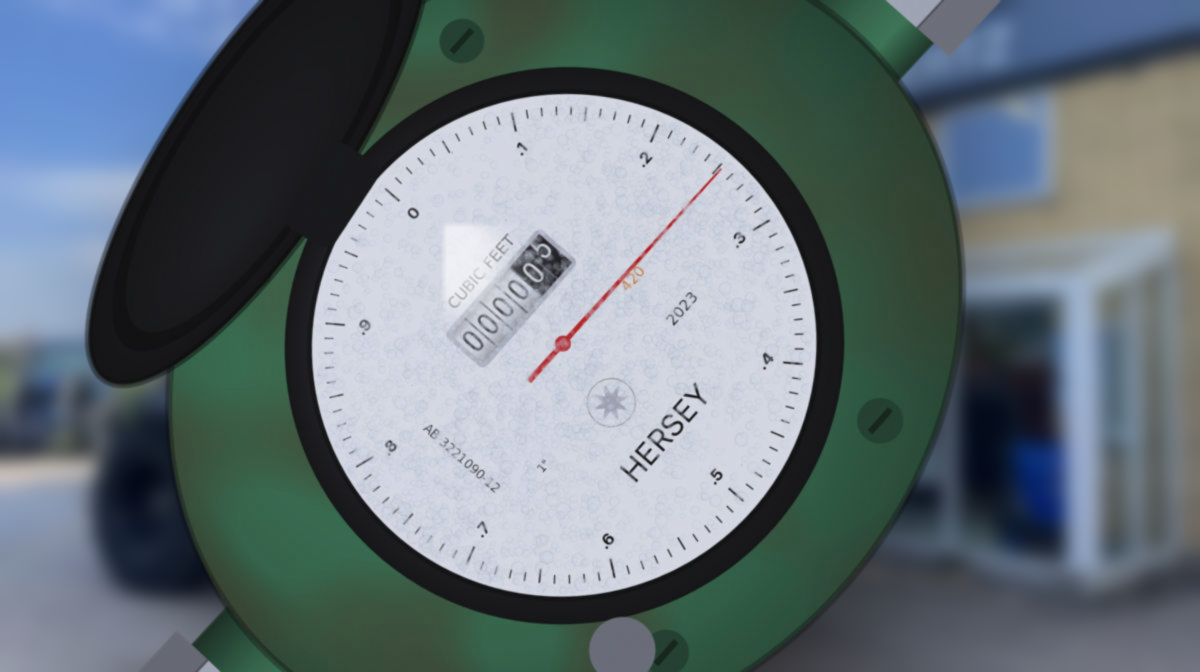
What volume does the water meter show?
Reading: 5.25 ft³
